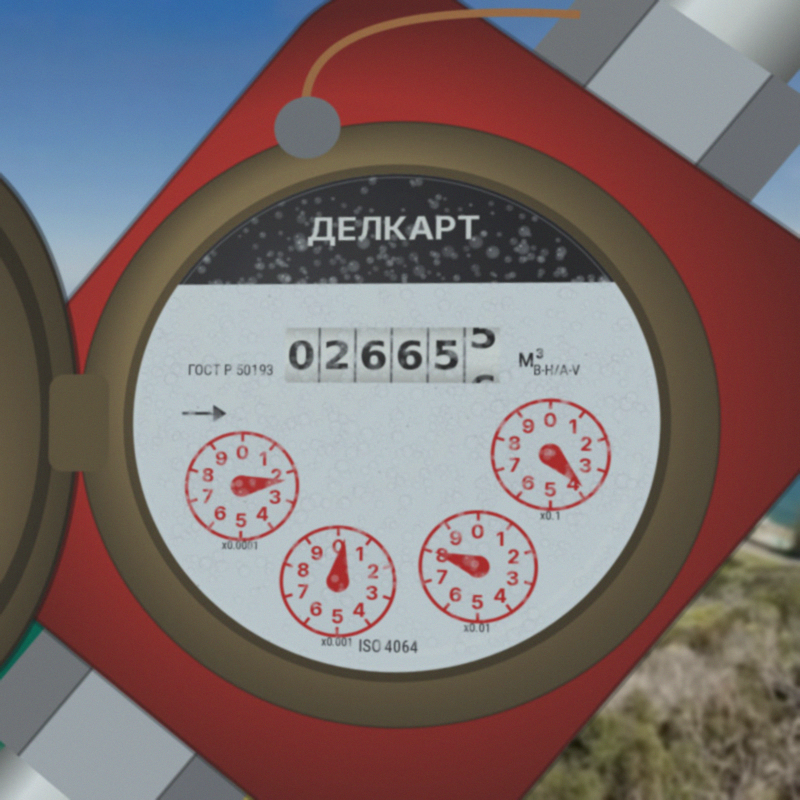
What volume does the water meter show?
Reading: 26655.3802 m³
